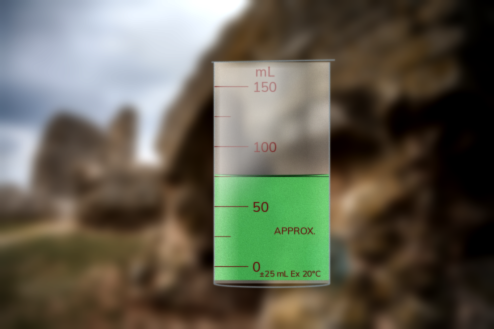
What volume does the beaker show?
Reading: 75 mL
